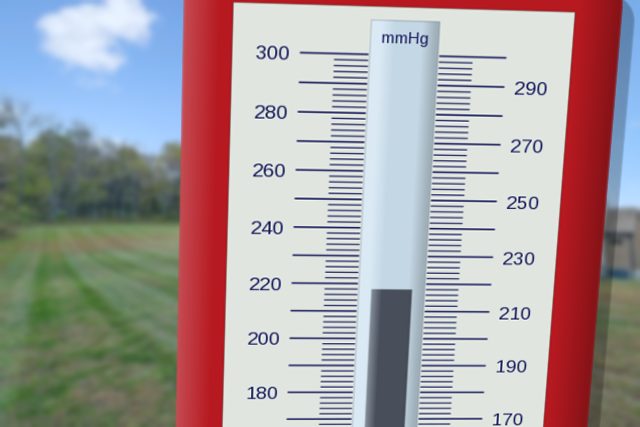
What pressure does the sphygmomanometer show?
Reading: 218 mmHg
